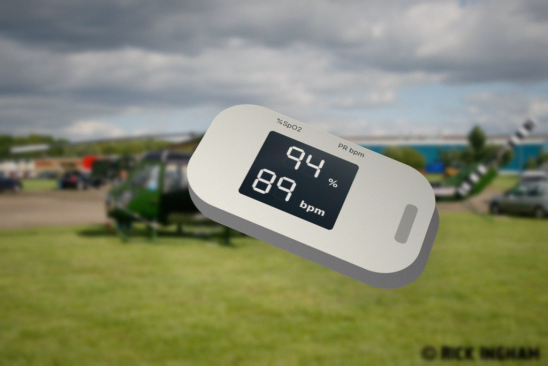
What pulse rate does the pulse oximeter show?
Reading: 89 bpm
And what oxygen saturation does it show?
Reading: 94 %
